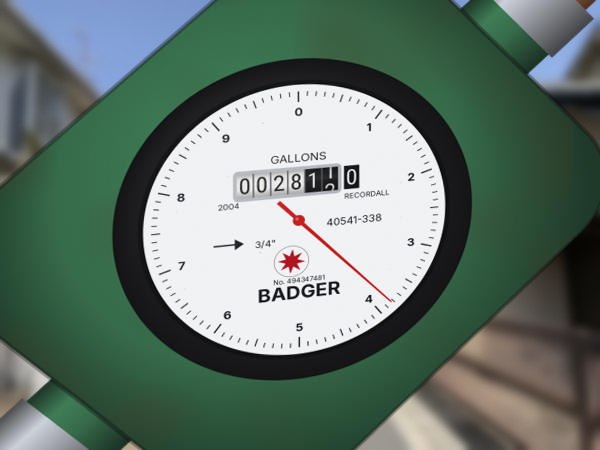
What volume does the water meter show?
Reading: 28113.8 gal
